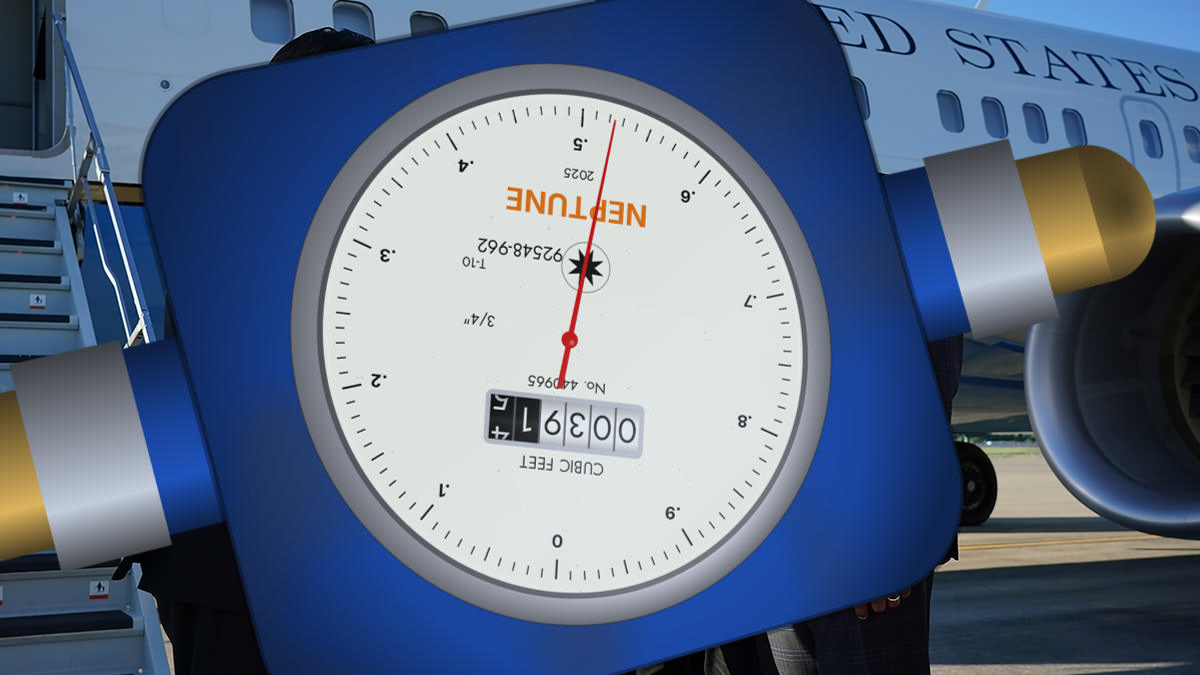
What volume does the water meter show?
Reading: 3914.52 ft³
